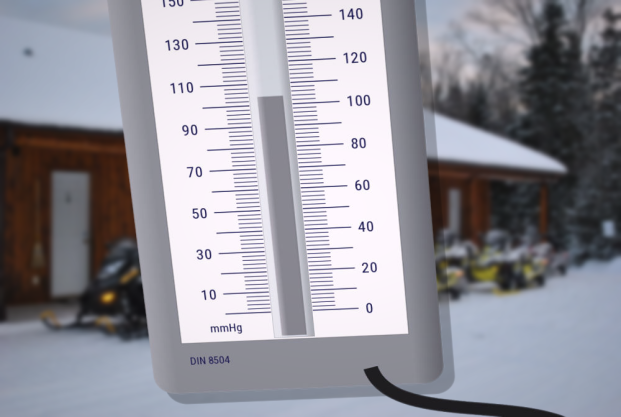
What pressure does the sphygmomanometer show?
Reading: 104 mmHg
